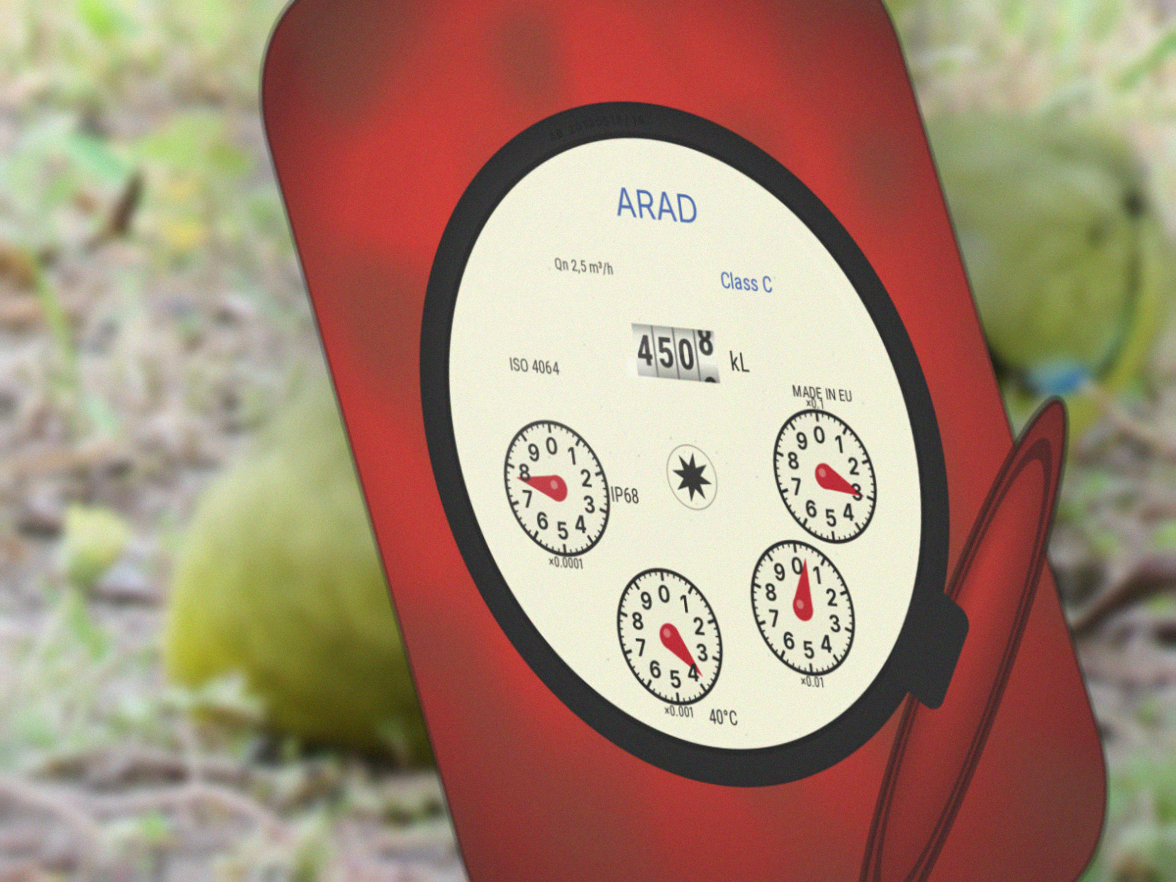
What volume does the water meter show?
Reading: 4508.3037 kL
